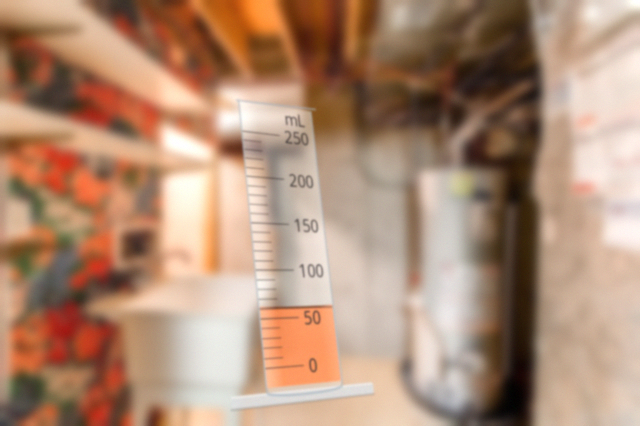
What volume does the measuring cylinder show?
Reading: 60 mL
